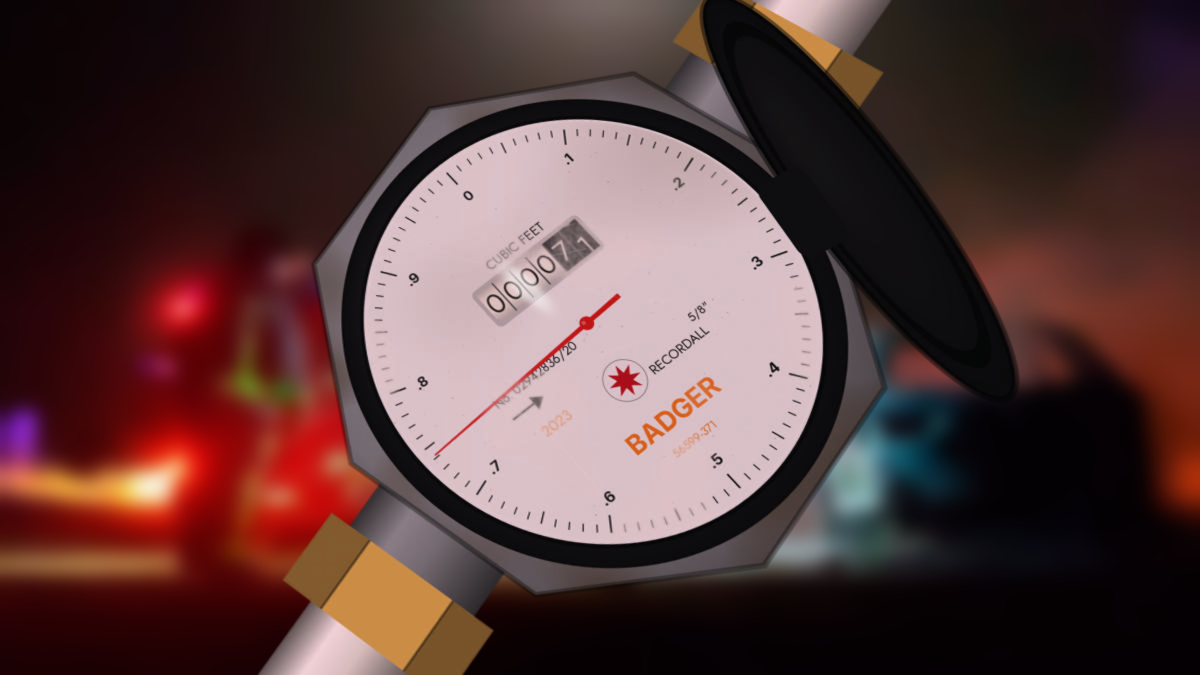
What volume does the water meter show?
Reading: 70.74 ft³
